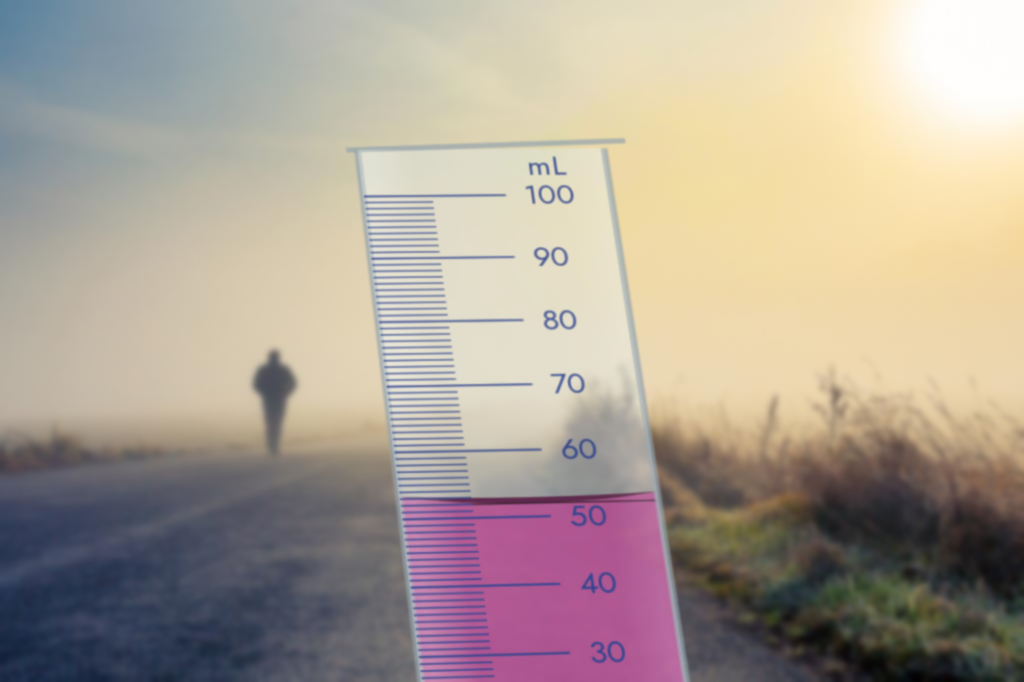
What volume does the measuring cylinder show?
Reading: 52 mL
